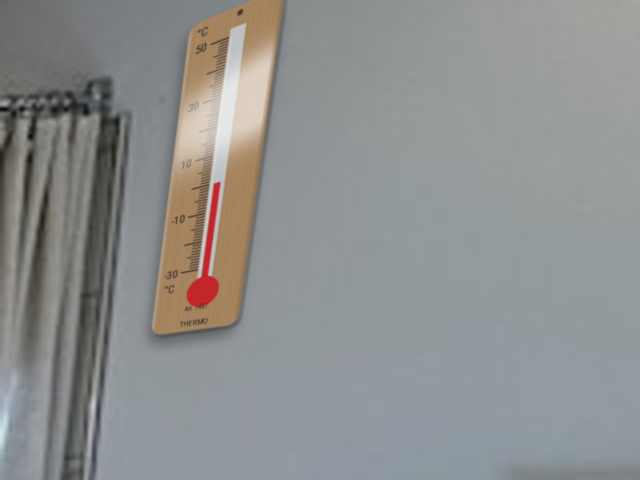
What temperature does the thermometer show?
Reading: 0 °C
